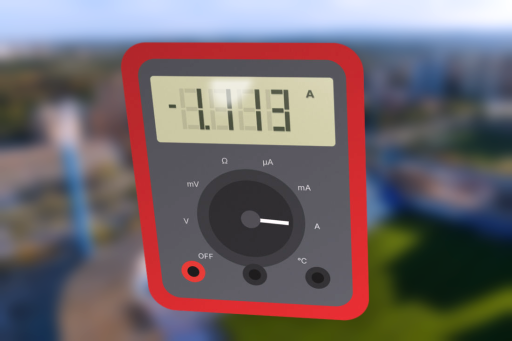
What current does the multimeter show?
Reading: -1.113 A
